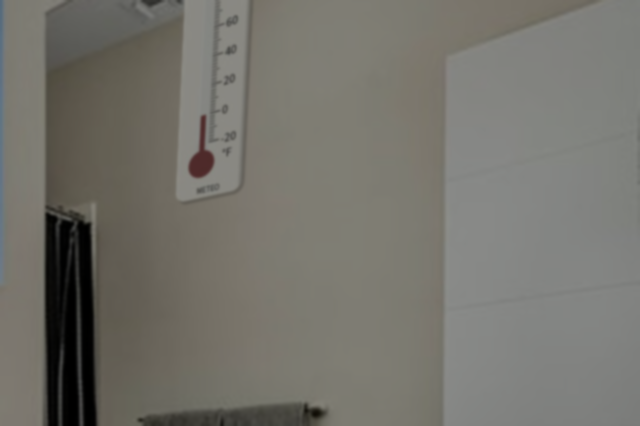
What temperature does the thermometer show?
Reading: 0 °F
